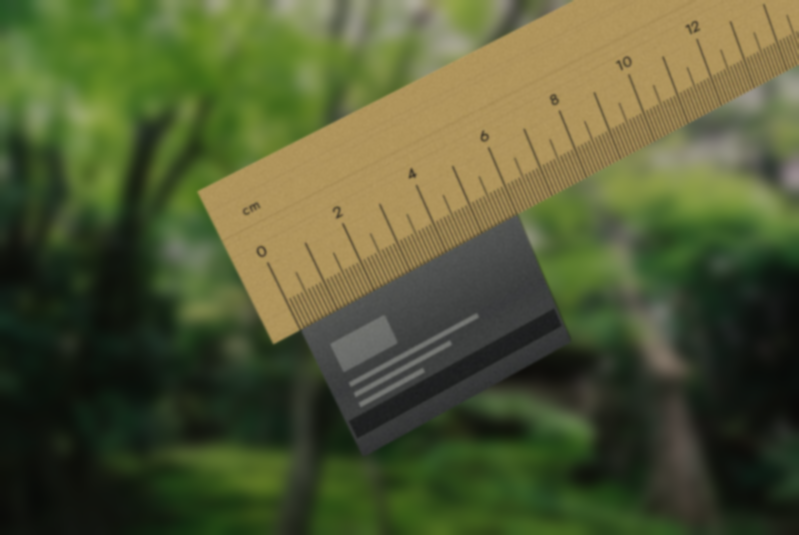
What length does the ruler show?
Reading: 6 cm
